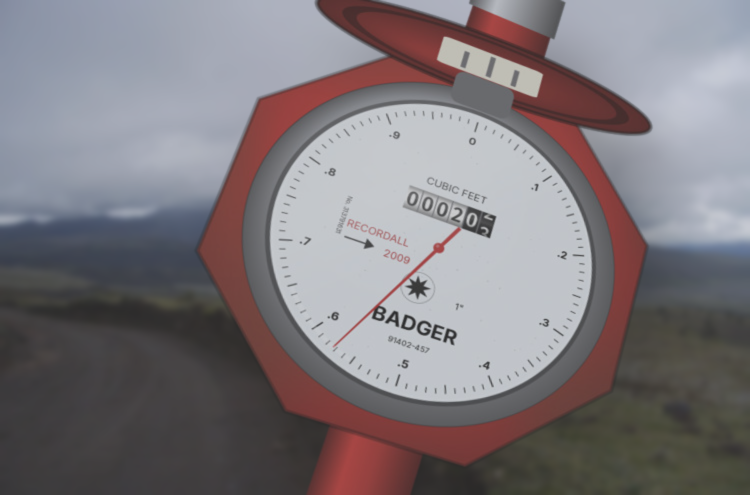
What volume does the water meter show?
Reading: 202.57 ft³
